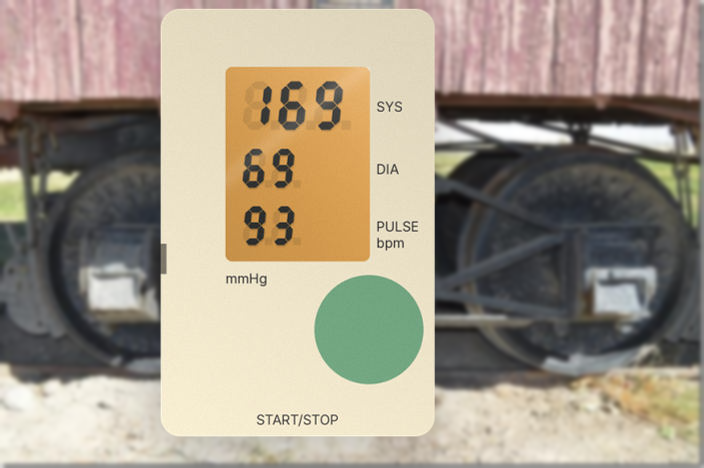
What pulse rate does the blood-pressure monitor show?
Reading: 93 bpm
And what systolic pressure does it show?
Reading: 169 mmHg
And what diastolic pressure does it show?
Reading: 69 mmHg
